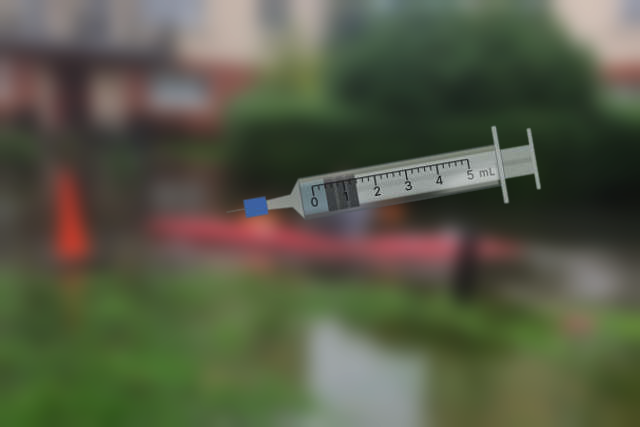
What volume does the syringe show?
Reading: 0.4 mL
